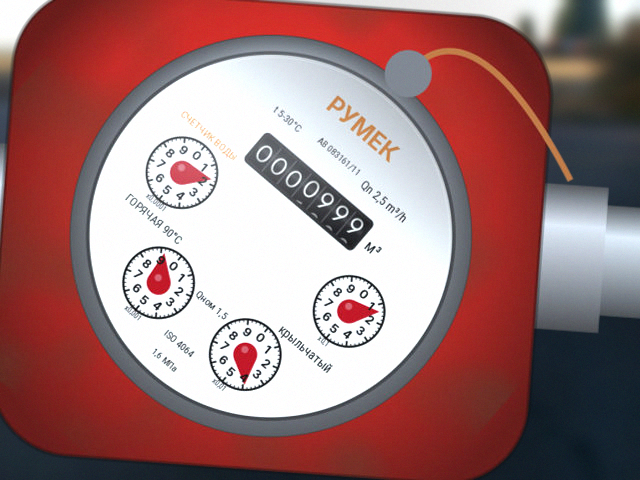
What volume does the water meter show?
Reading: 999.1391 m³
